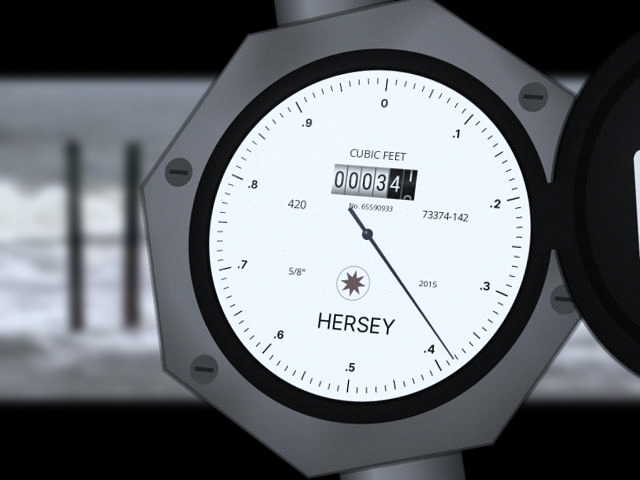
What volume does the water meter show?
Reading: 341.38 ft³
